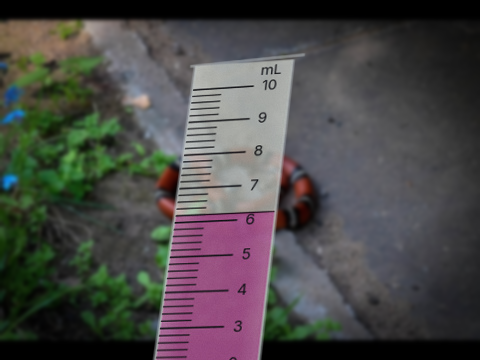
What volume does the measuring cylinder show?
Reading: 6.2 mL
